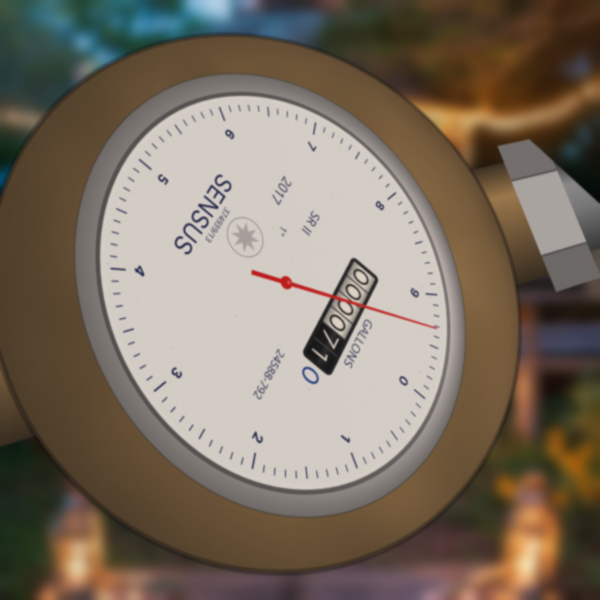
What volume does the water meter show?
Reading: 709.3 gal
